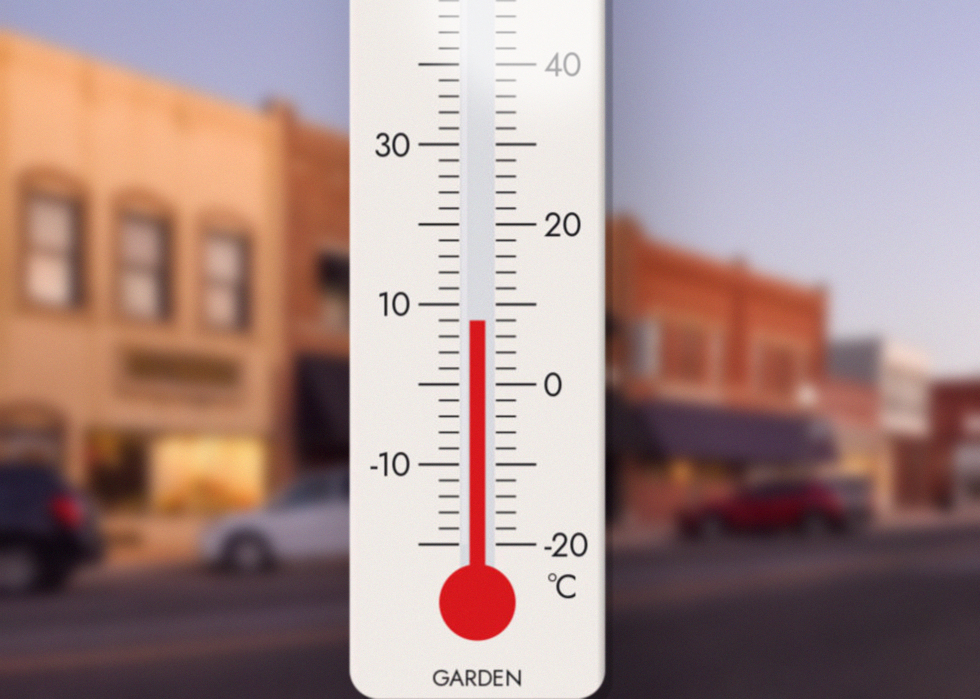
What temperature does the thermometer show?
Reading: 8 °C
